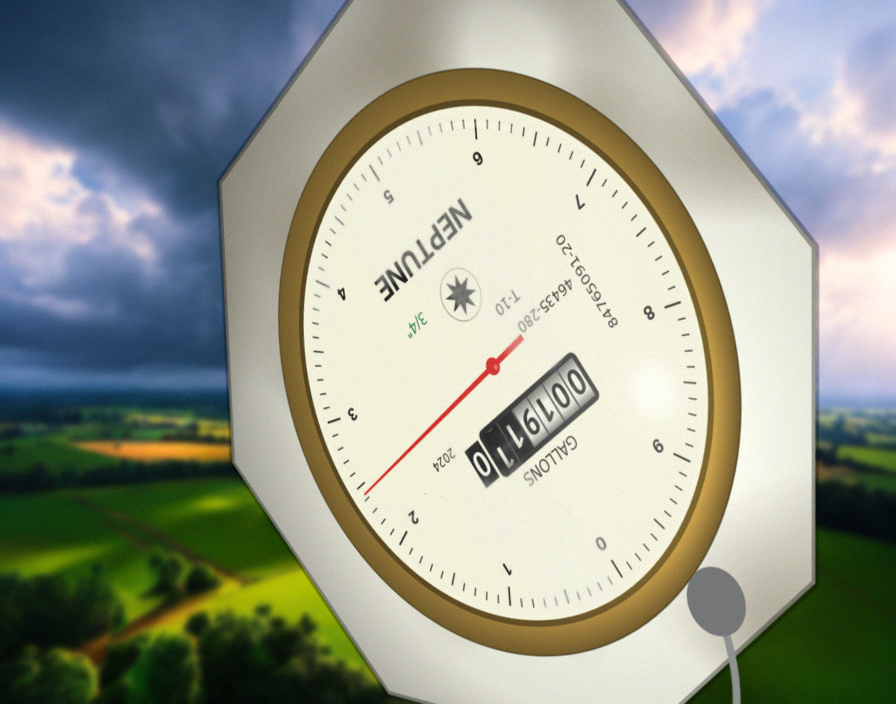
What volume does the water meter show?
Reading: 19112.4 gal
